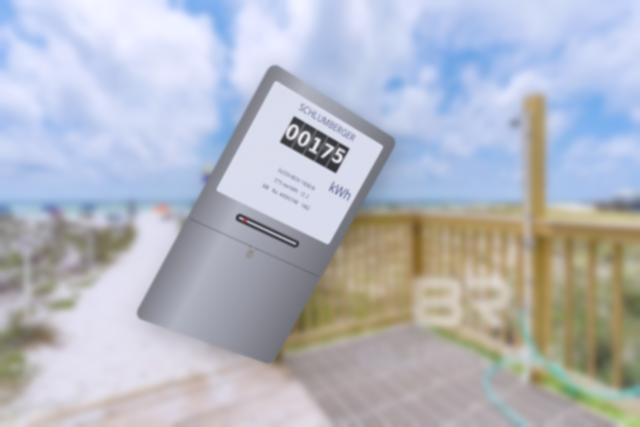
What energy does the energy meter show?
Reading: 175 kWh
